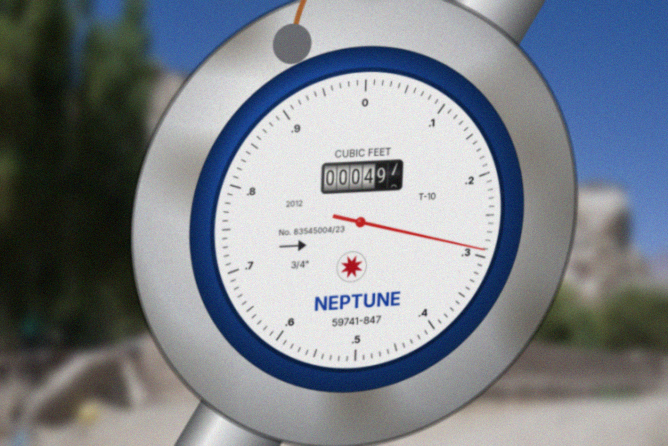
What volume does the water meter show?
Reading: 497.29 ft³
